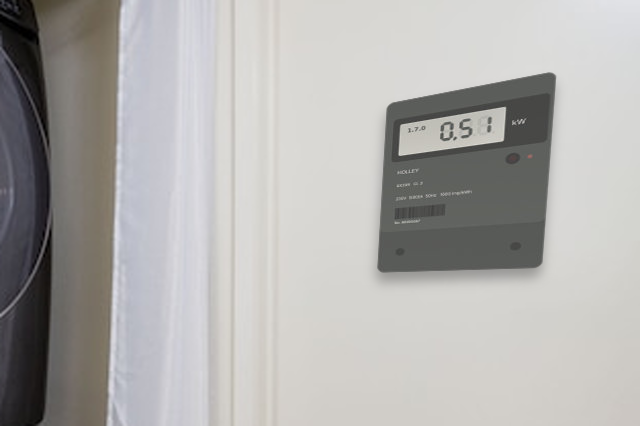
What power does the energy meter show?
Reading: 0.51 kW
